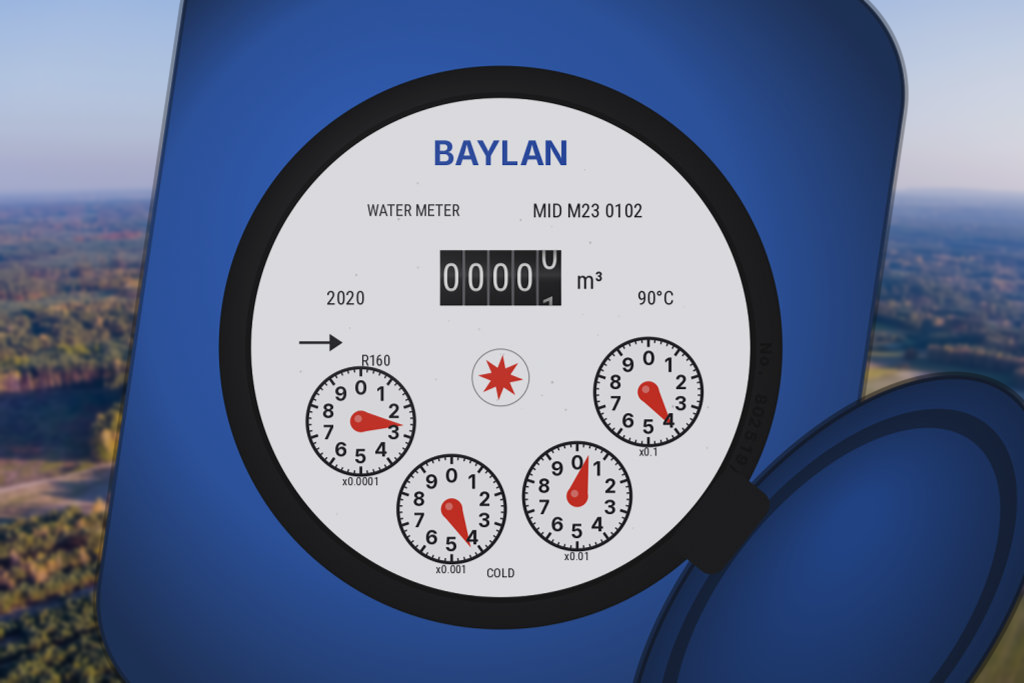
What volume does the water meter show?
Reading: 0.4042 m³
